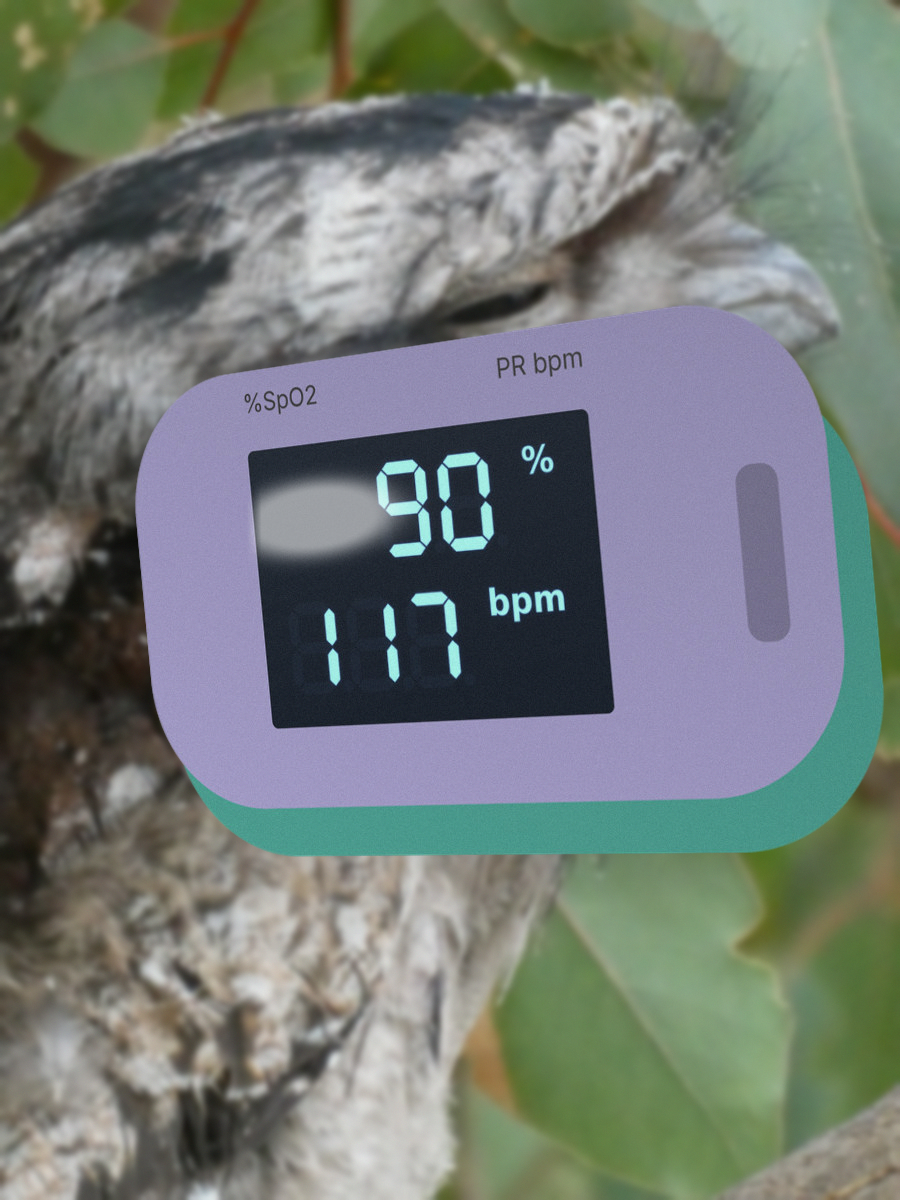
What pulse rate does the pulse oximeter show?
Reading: 117 bpm
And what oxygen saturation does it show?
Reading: 90 %
